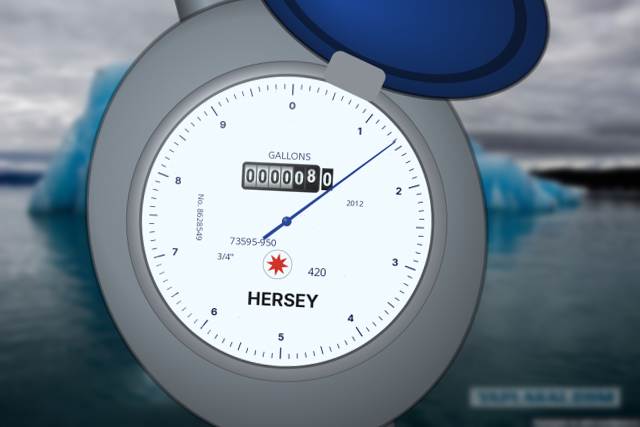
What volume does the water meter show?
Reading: 81.4 gal
